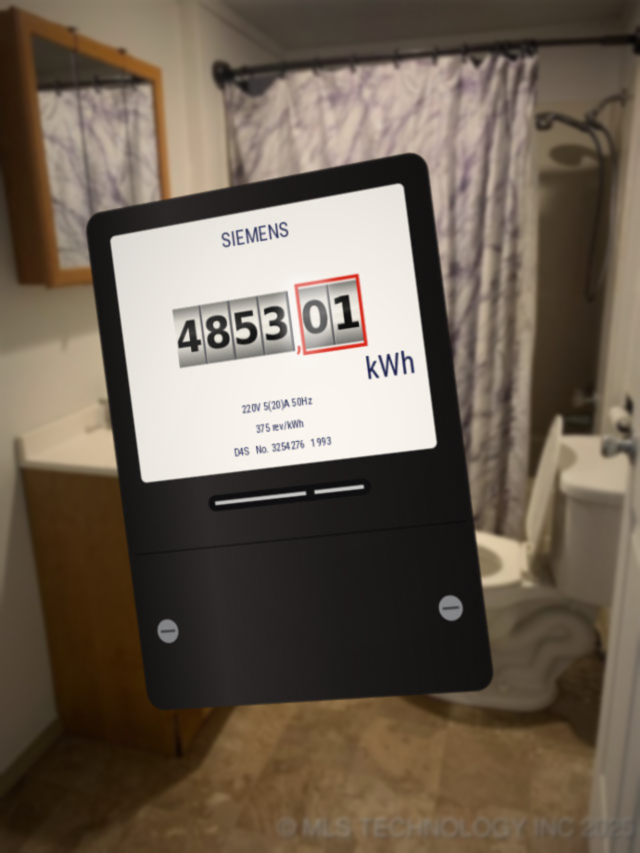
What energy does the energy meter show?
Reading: 4853.01 kWh
